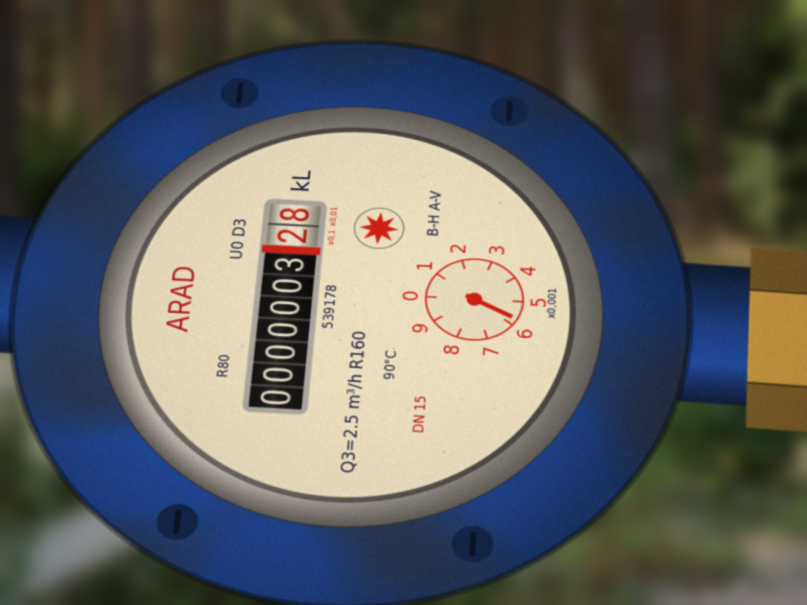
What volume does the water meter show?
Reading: 3.285 kL
